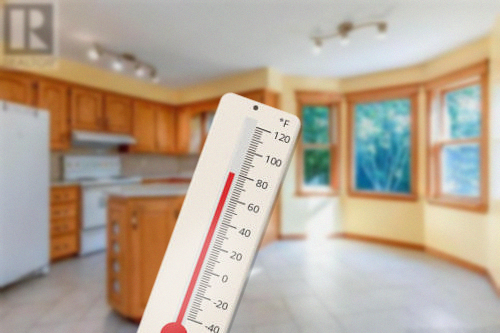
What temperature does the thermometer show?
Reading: 80 °F
